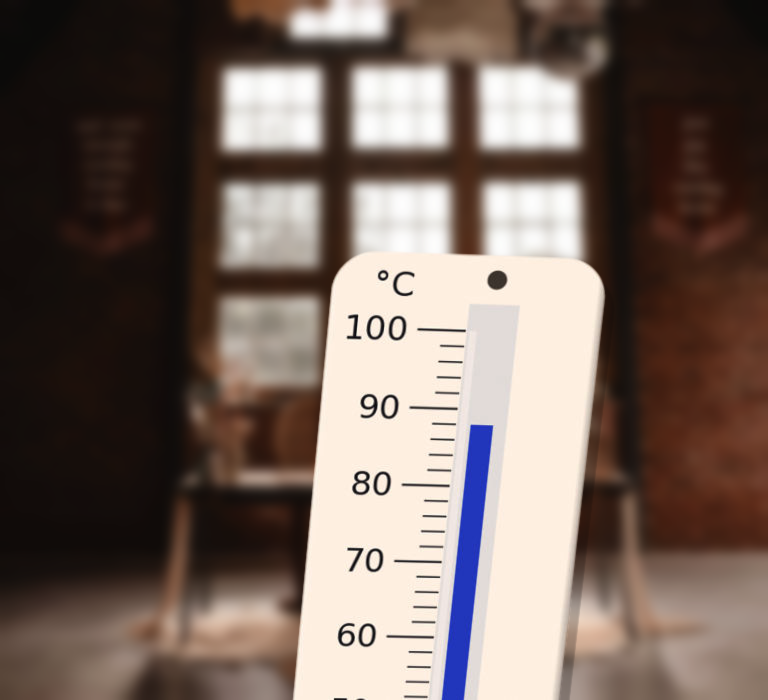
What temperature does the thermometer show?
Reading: 88 °C
